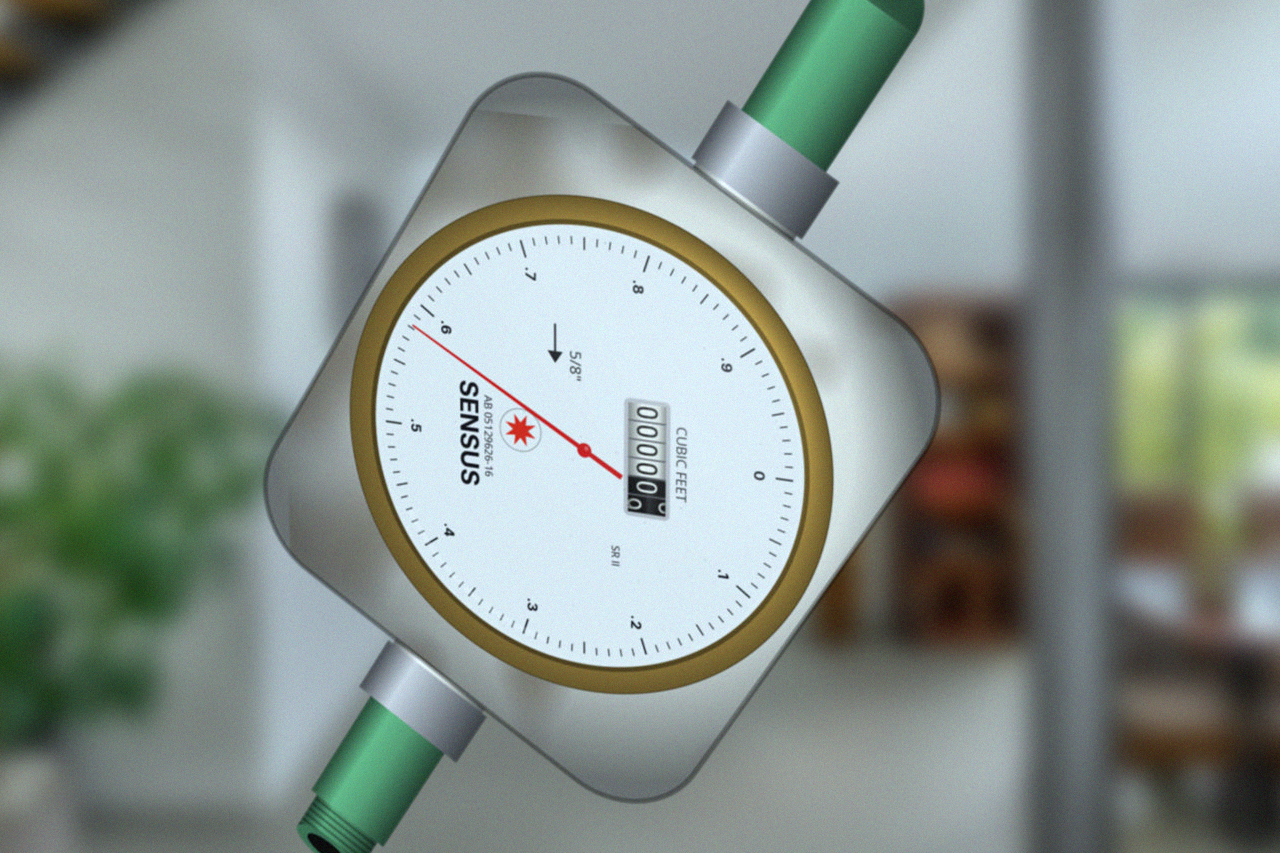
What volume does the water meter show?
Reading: 8.58 ft³
